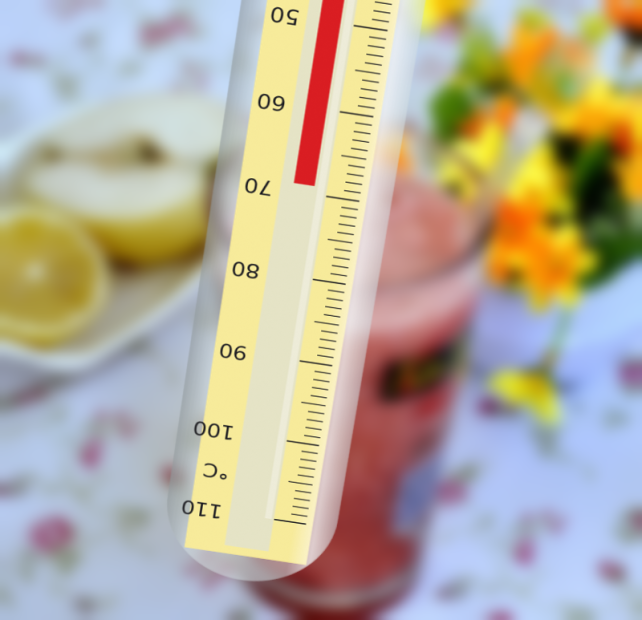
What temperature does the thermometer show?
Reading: 69 °C
